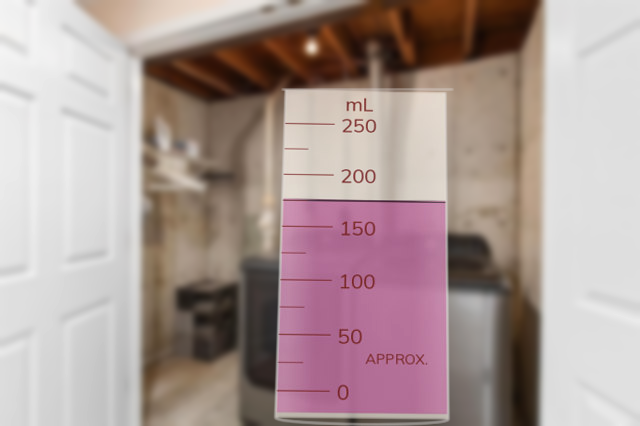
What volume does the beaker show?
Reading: 175 mL
